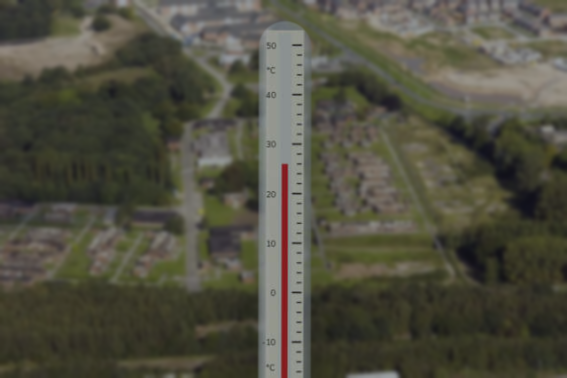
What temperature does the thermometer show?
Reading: 26 °C
